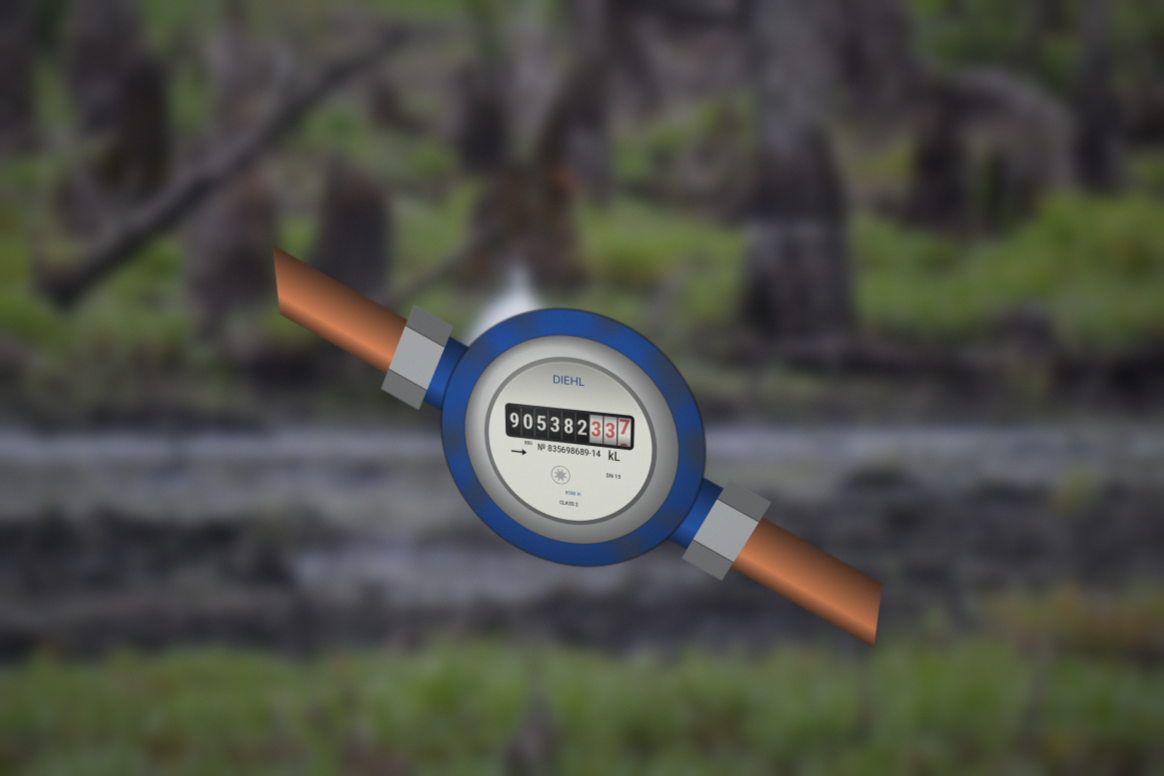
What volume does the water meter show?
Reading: 905382.337 kL
